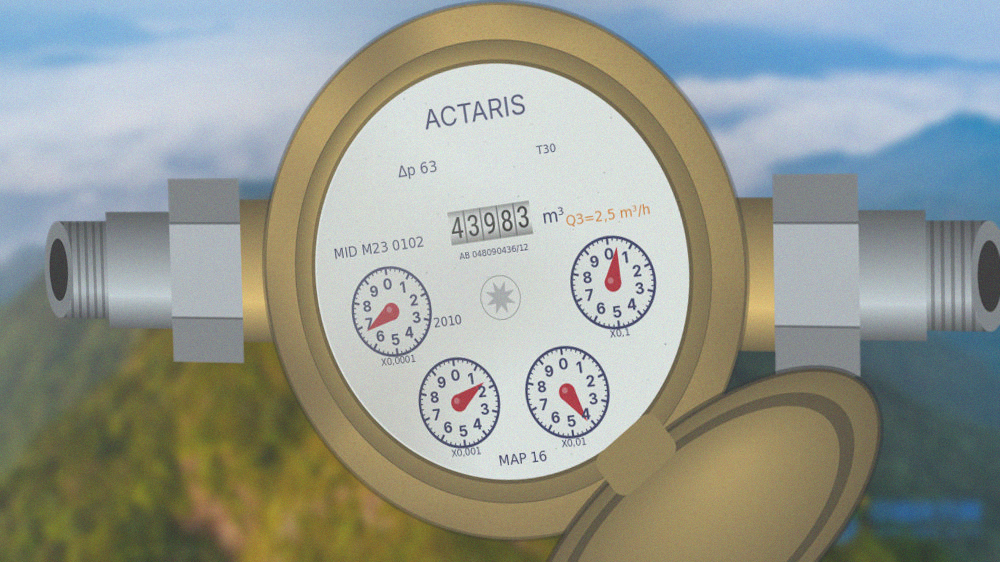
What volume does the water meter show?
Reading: 43983.0416 m³
